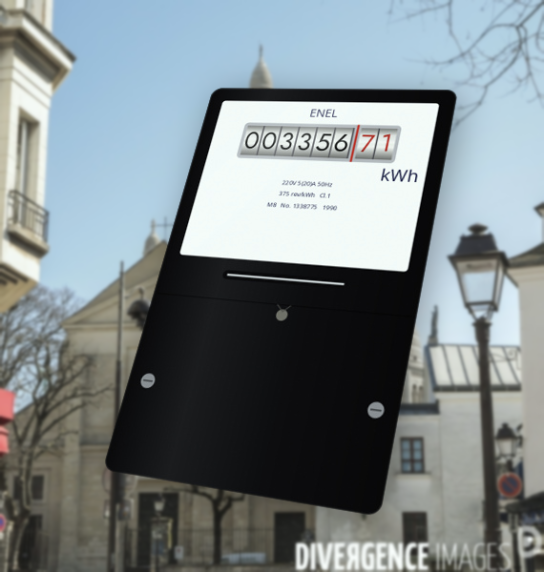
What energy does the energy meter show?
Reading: 3356.71 kWh
